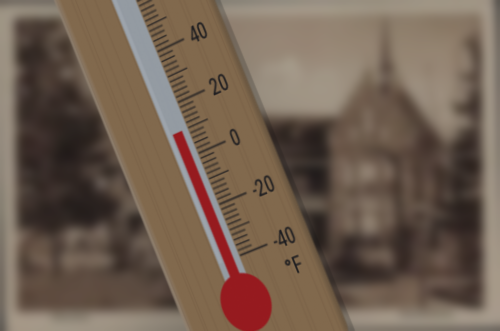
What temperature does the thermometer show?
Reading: 10 °F
